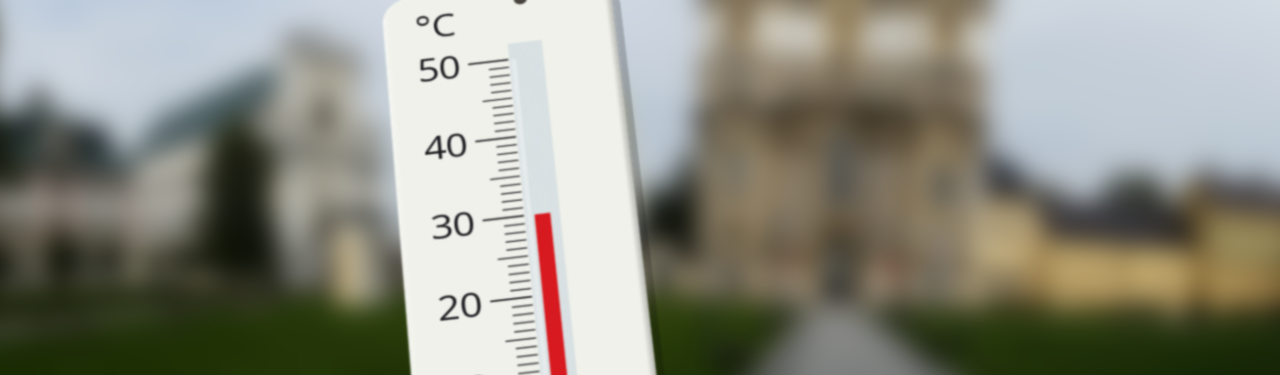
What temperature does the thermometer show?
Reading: 30 °C
